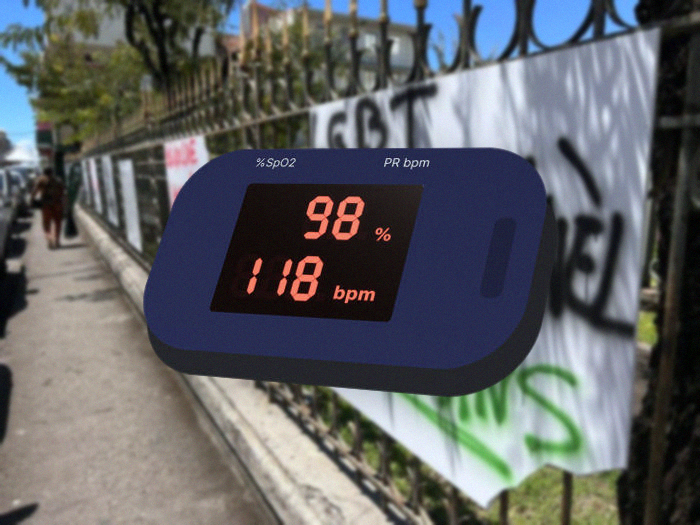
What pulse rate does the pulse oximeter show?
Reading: 118 bpm
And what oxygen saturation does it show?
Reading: 98 %
